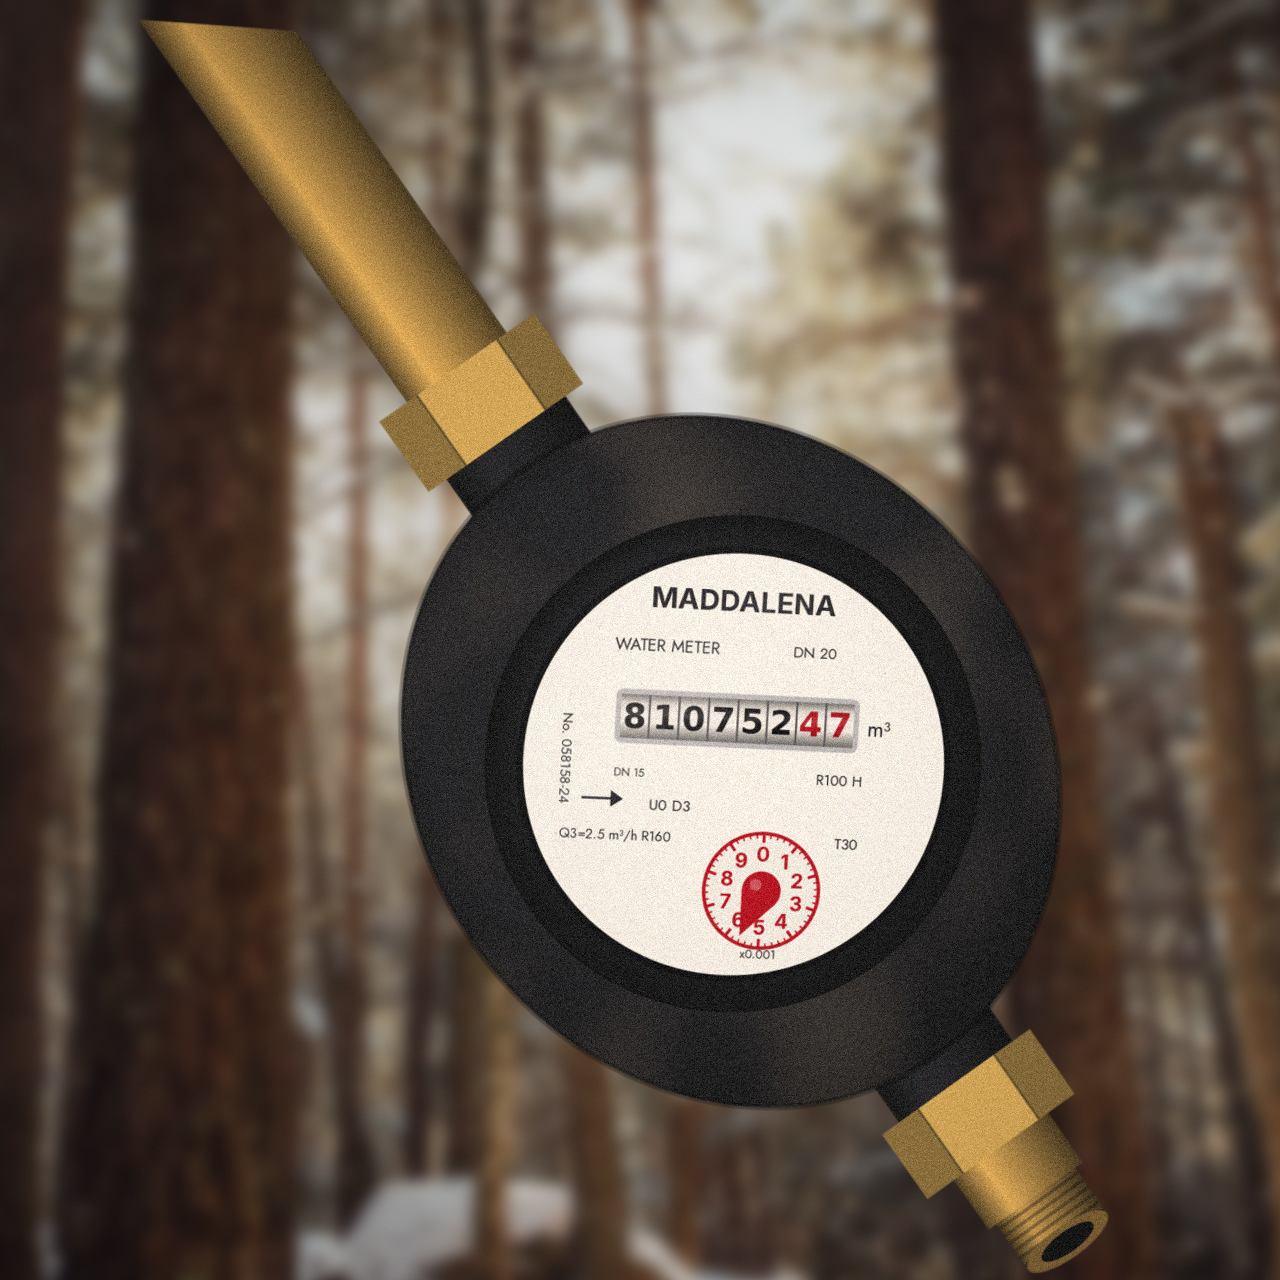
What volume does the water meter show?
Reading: 810752.475 m³
